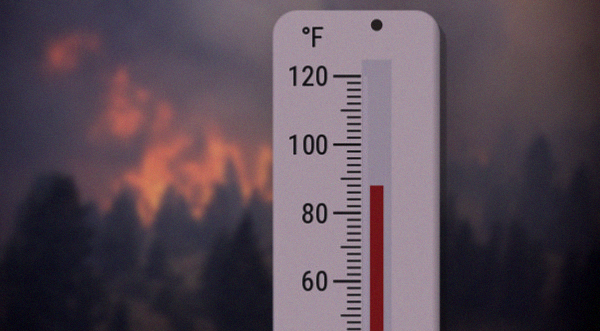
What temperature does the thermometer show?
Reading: 88 °F
